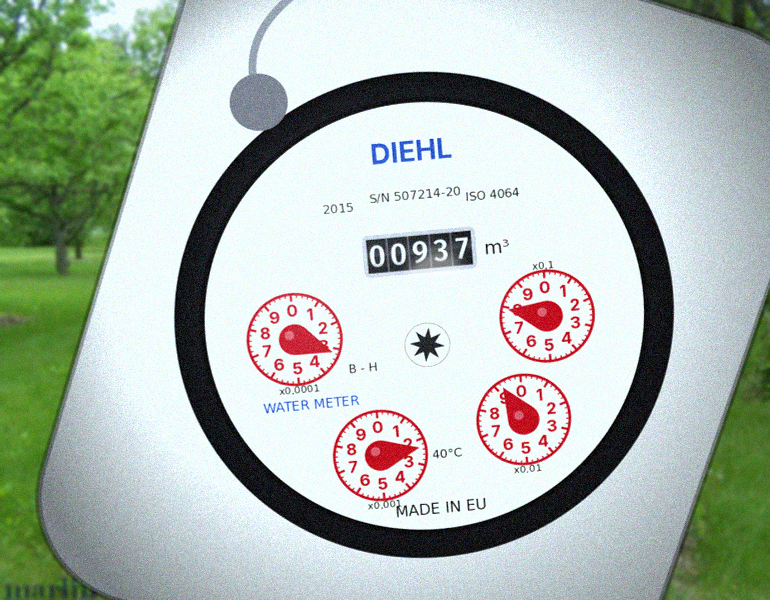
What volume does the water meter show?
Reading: 937.7923 m³
